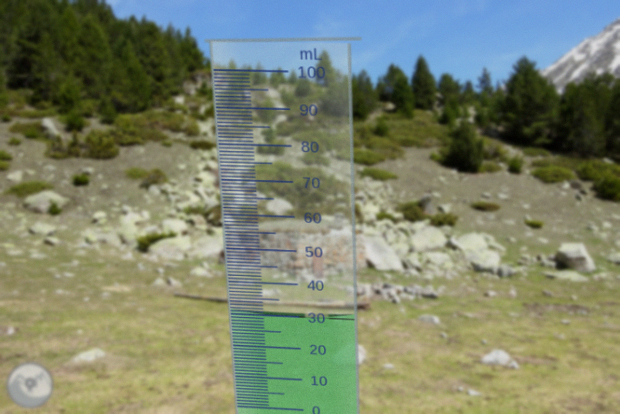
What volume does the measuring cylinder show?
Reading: 30 mL
